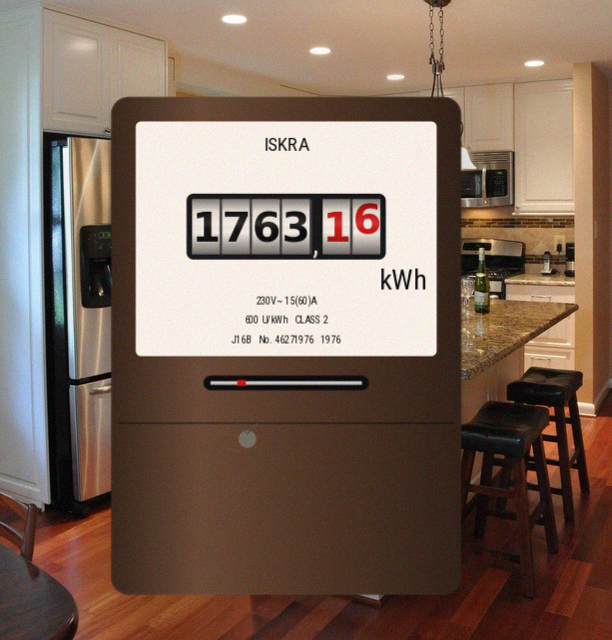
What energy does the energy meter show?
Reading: 1763.16 kWh
